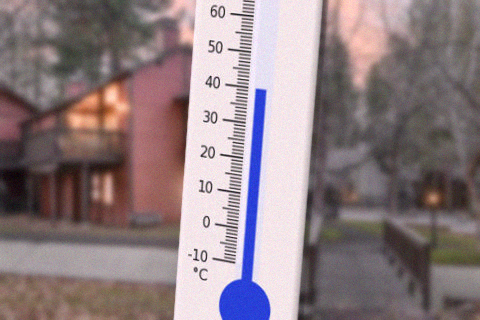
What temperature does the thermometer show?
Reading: 40 °C
